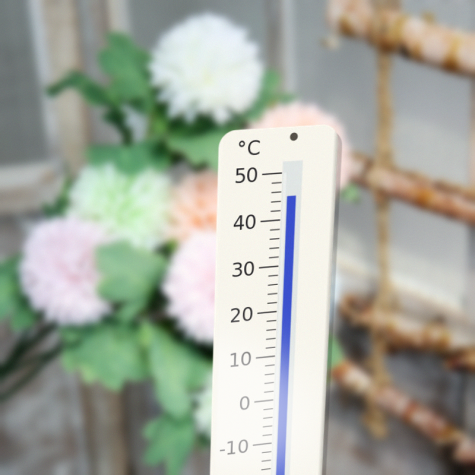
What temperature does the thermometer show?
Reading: 45 °C
